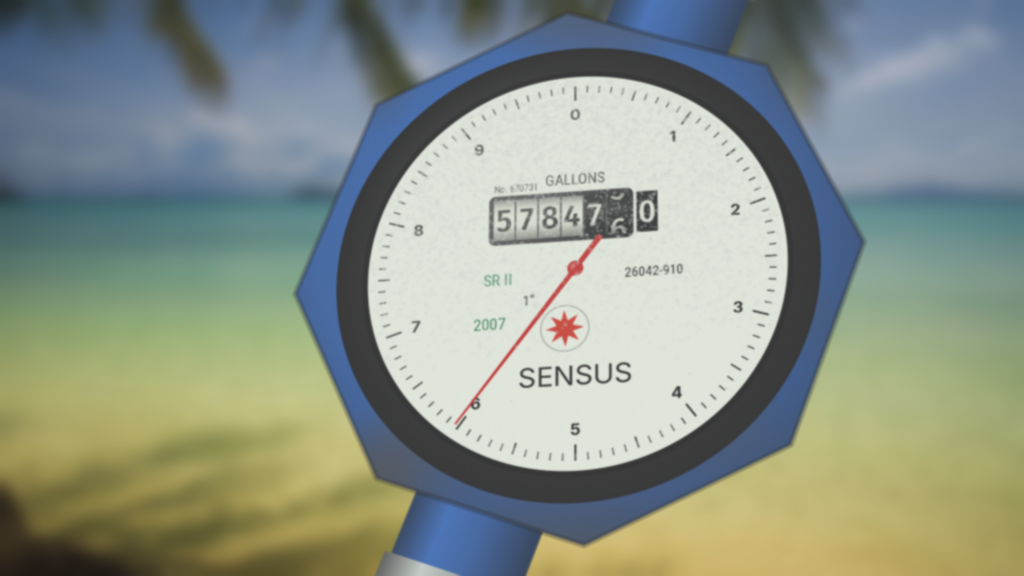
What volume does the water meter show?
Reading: 5784756.0 gal
